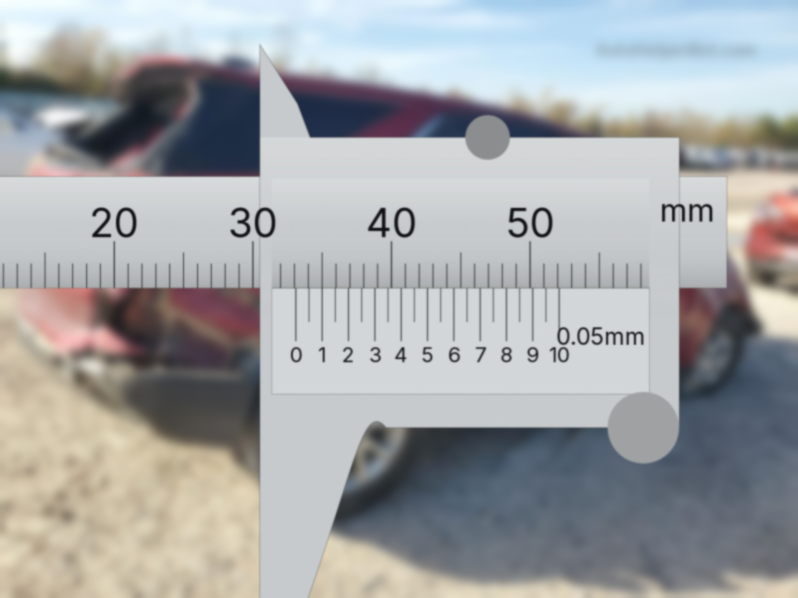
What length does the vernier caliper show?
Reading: 33.1 mm
